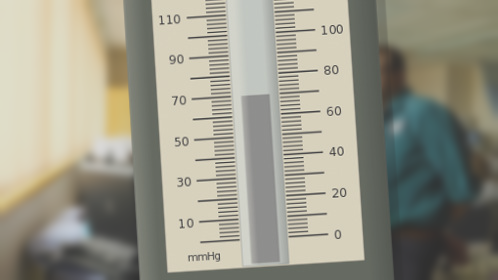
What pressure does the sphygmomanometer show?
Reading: 70 mmHg
